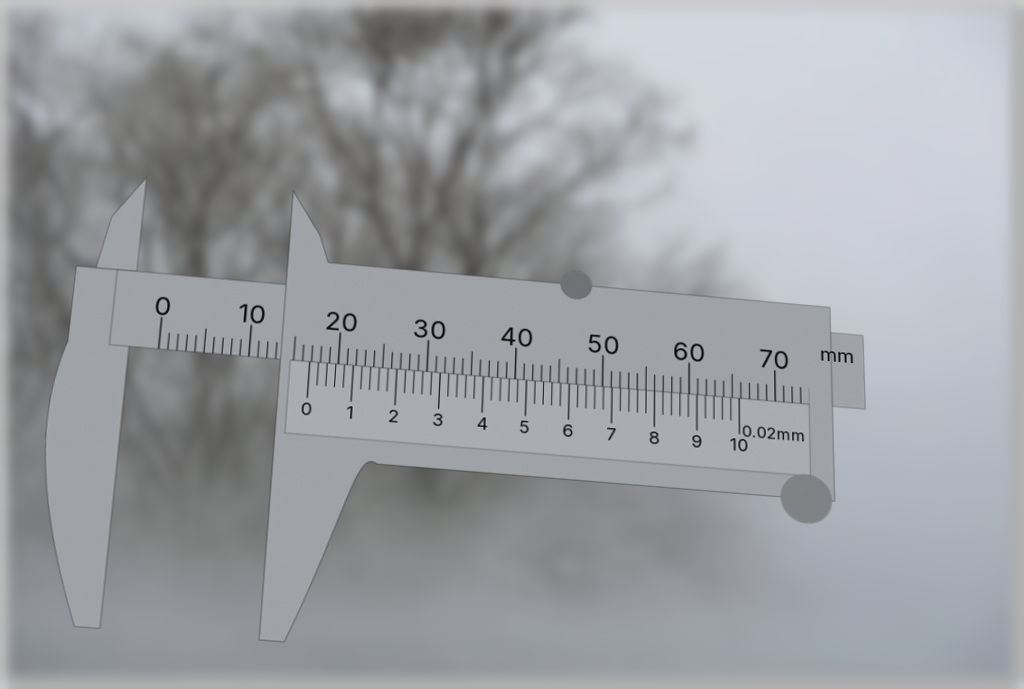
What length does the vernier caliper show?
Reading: 16.8 mm
